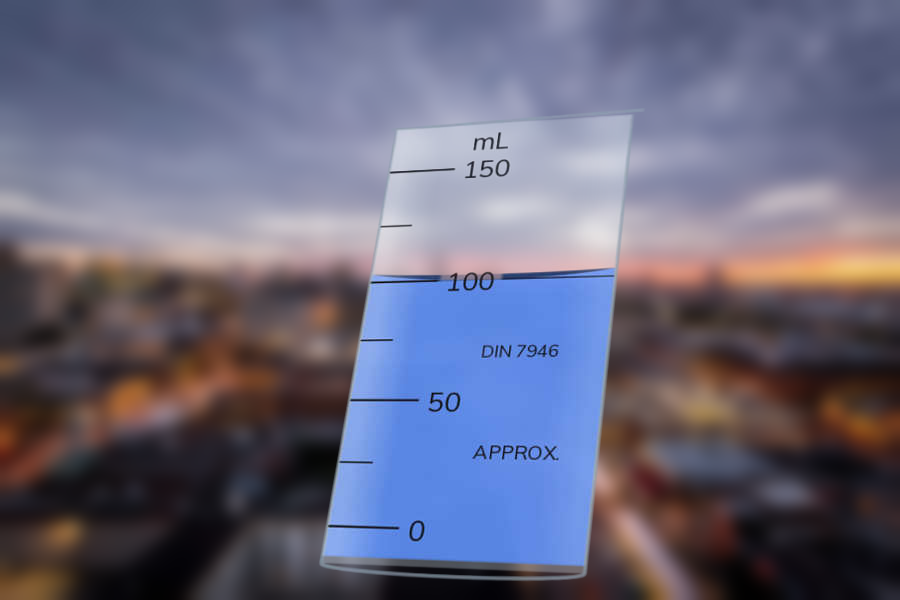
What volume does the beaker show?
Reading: 100 mL
